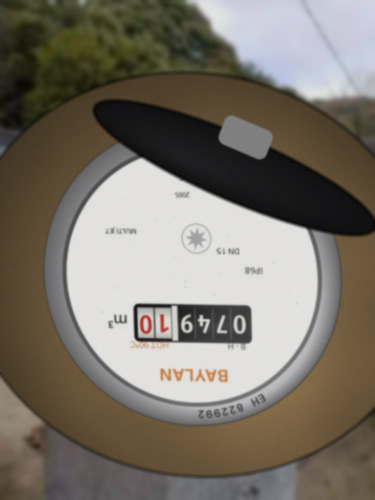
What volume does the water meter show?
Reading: 749.10 m³
